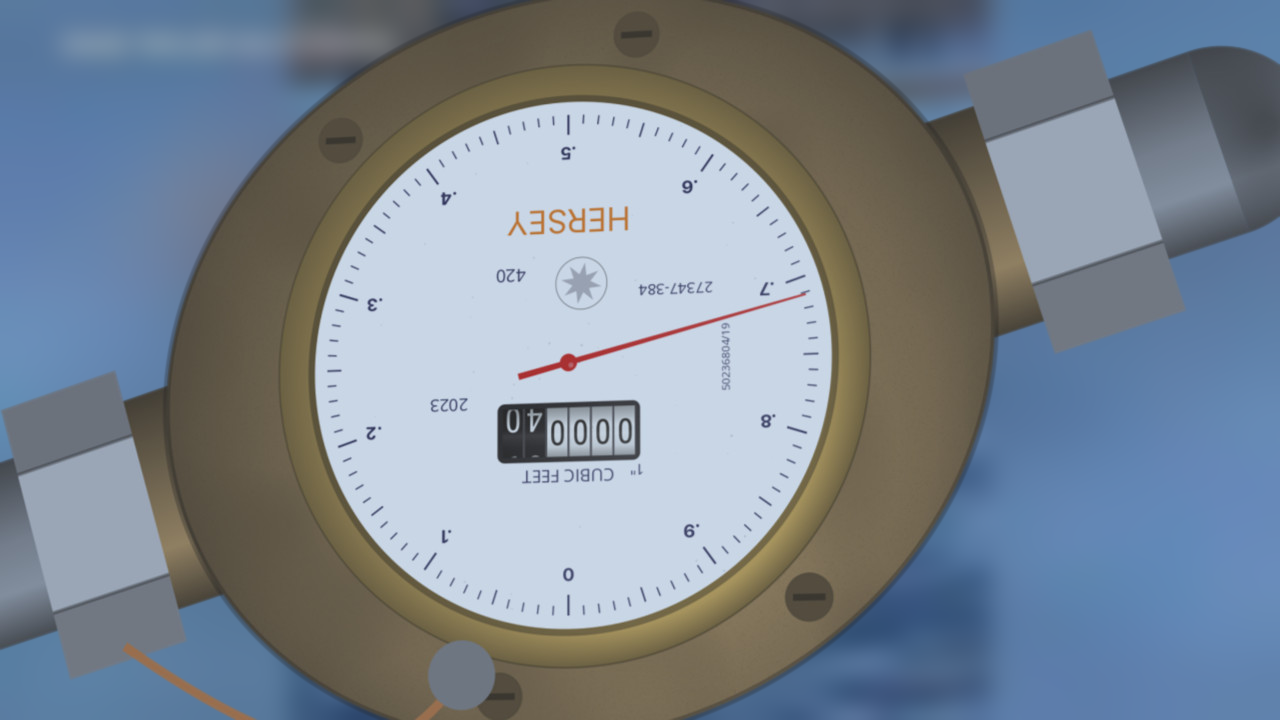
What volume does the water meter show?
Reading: 39.71 ft³
